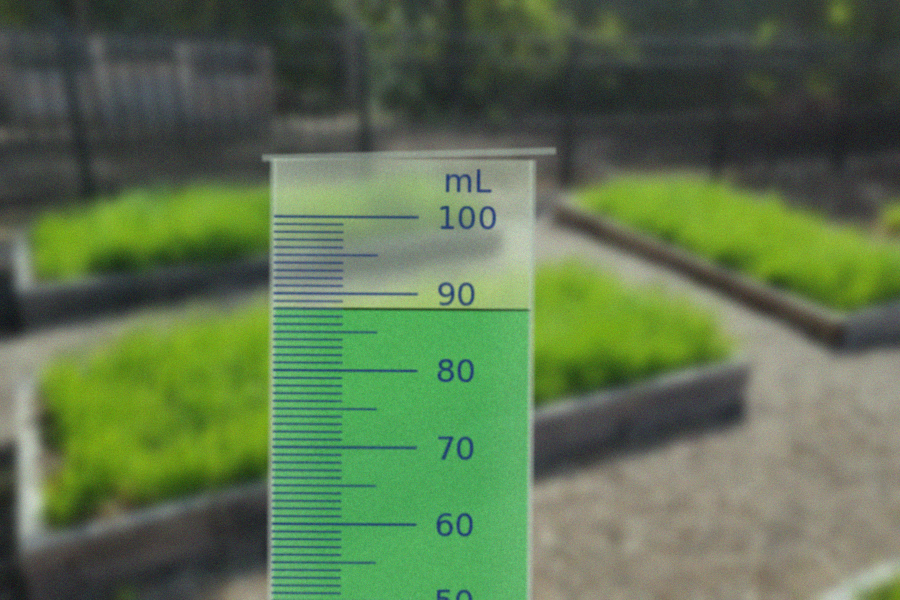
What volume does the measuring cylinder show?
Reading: 88 mL
